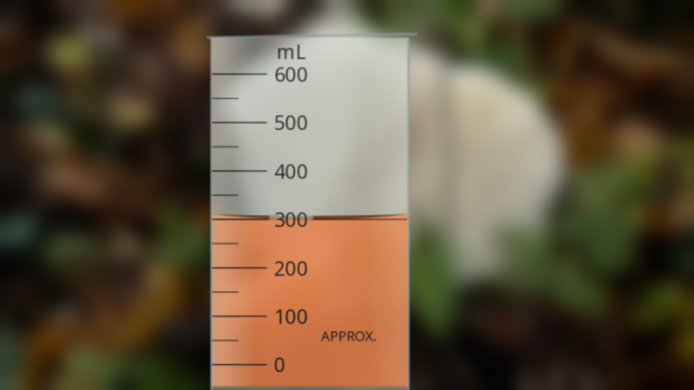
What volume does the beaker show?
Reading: 300 mL
